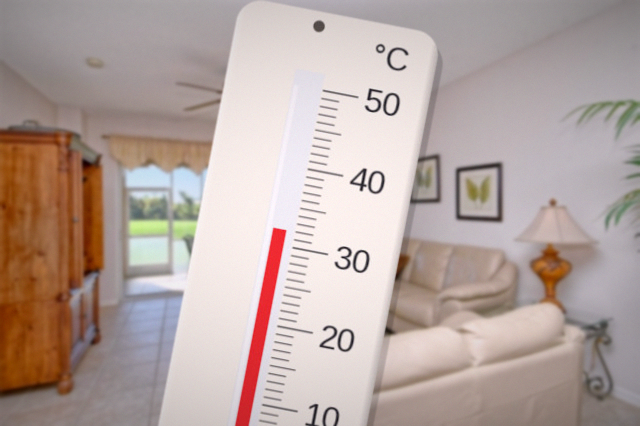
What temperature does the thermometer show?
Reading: 32 °C
